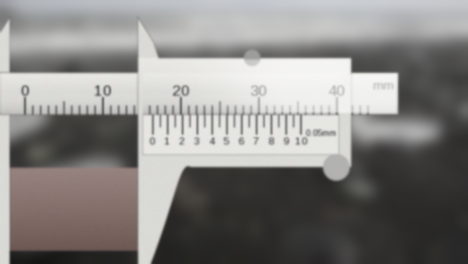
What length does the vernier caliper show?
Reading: 16.4 mm
